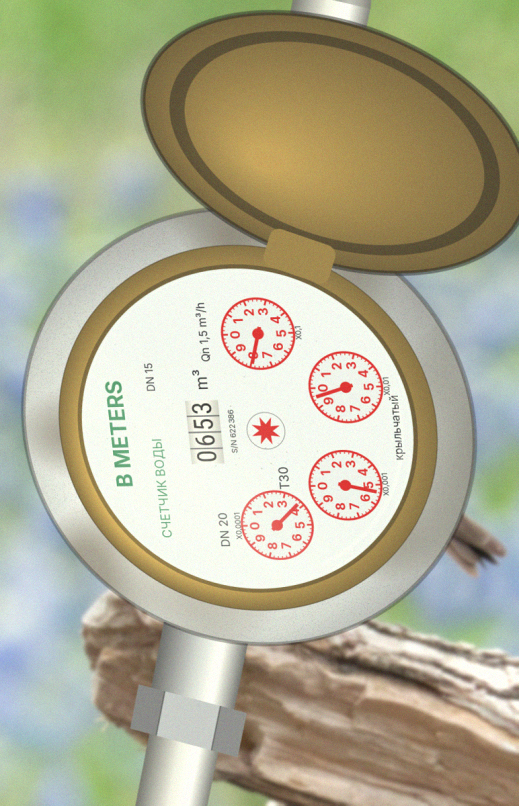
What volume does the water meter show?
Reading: 653.7953 m³
